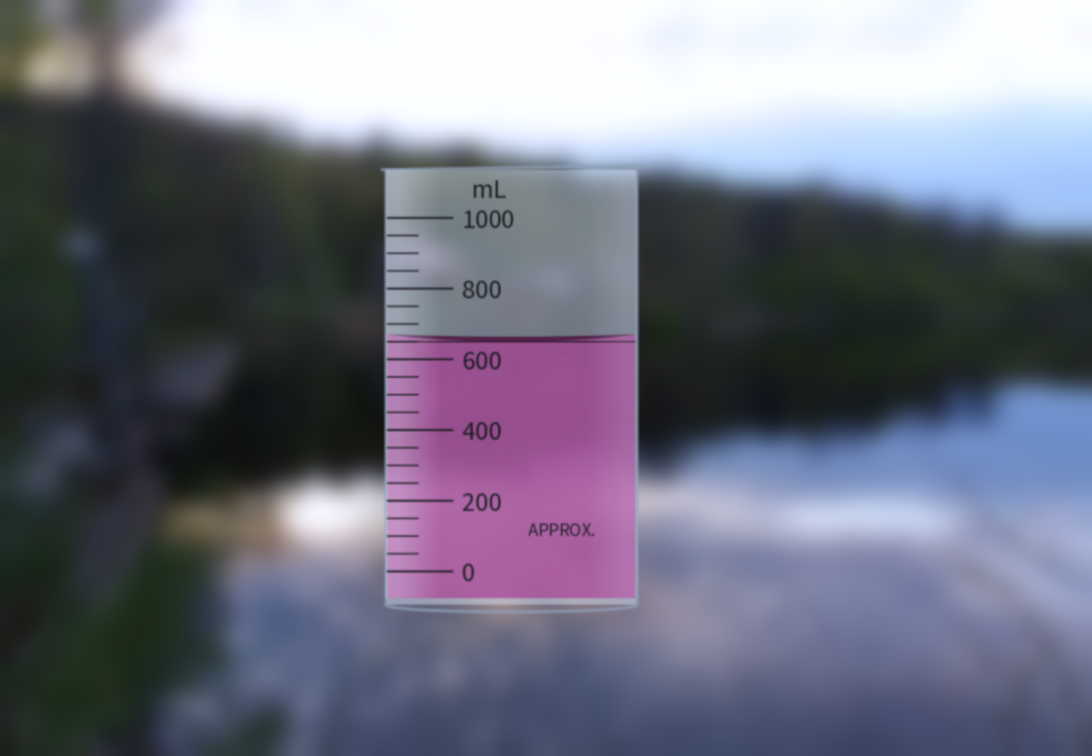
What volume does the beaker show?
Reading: 650 mL
